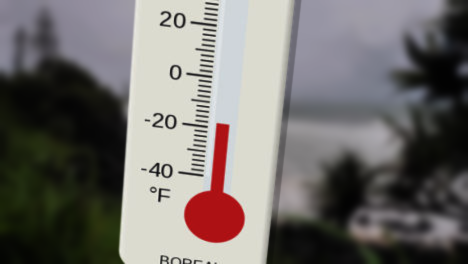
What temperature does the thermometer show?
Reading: -18 °F
